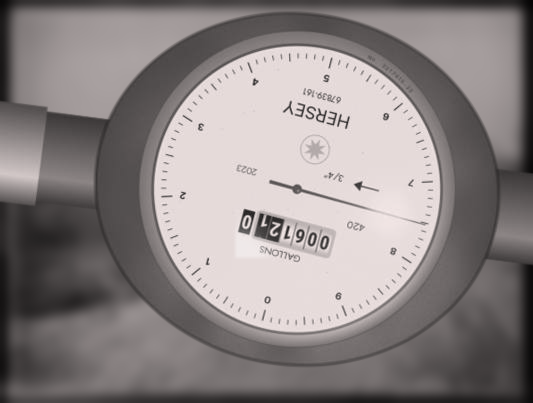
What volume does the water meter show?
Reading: 61207.5 gal
